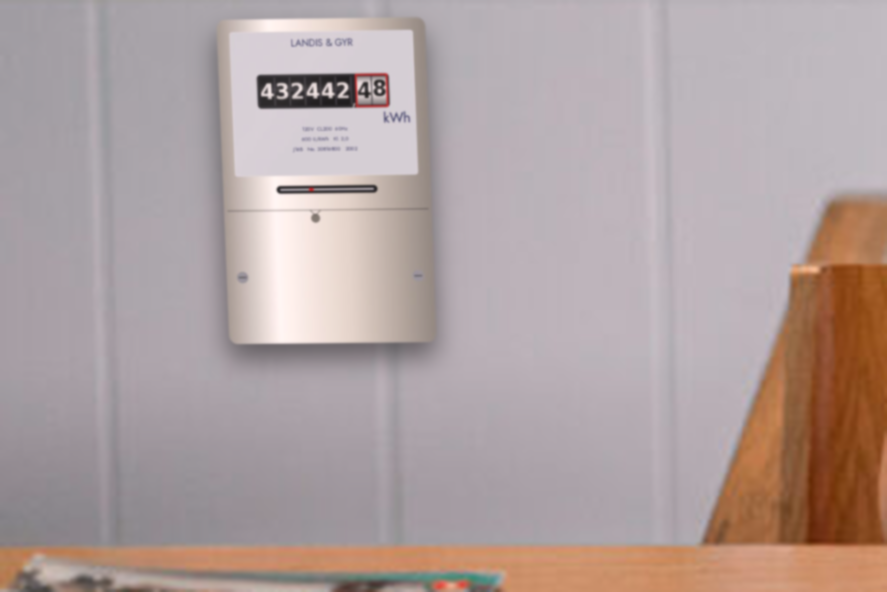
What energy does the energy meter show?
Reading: 432442.48 kWh
